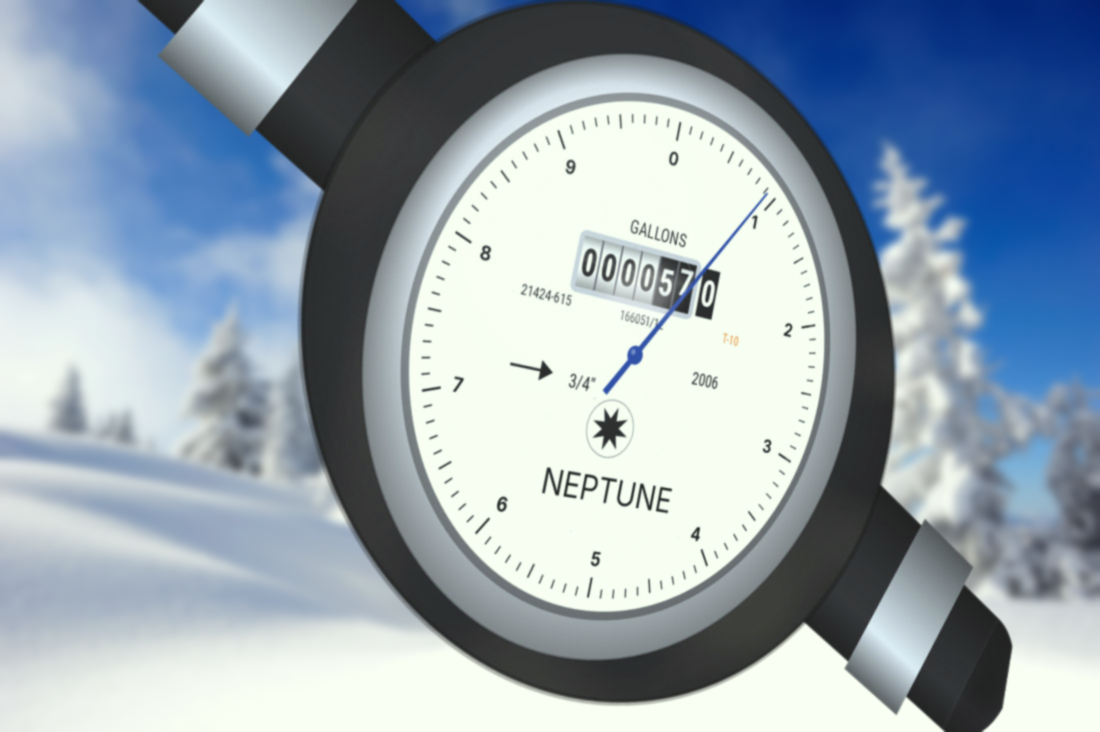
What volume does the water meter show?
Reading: 570.9 gal
